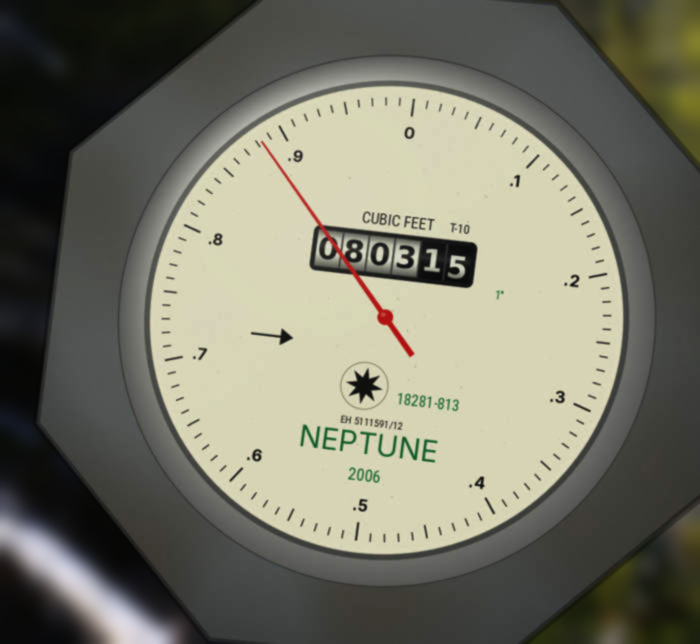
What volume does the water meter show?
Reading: 80314.88 ft³
